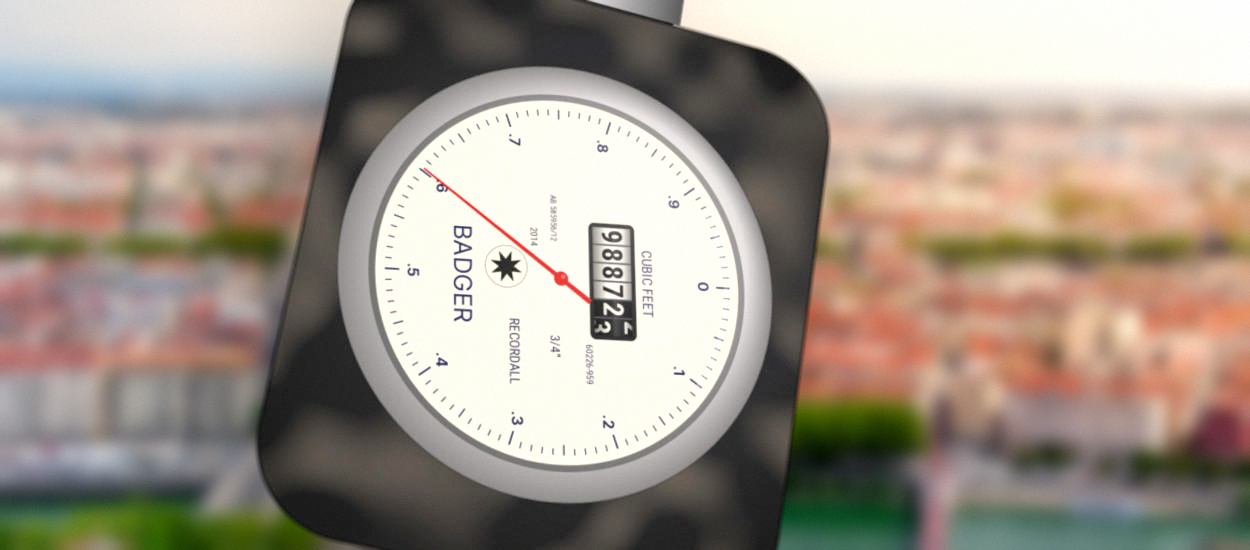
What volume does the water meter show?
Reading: 988722.60 ft³
